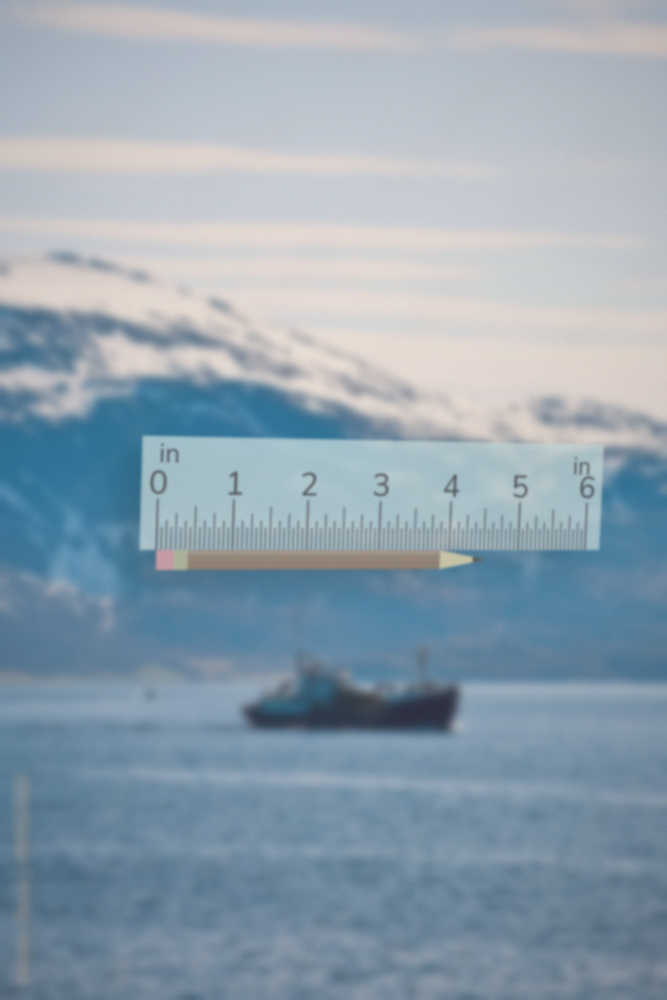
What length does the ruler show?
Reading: 4.5 in
